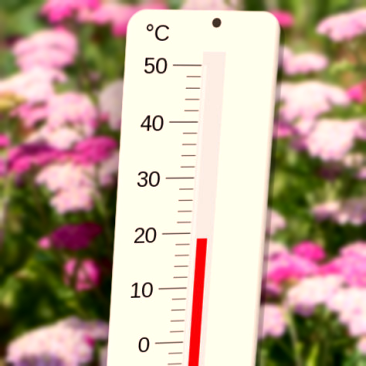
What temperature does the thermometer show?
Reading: 19 °C
